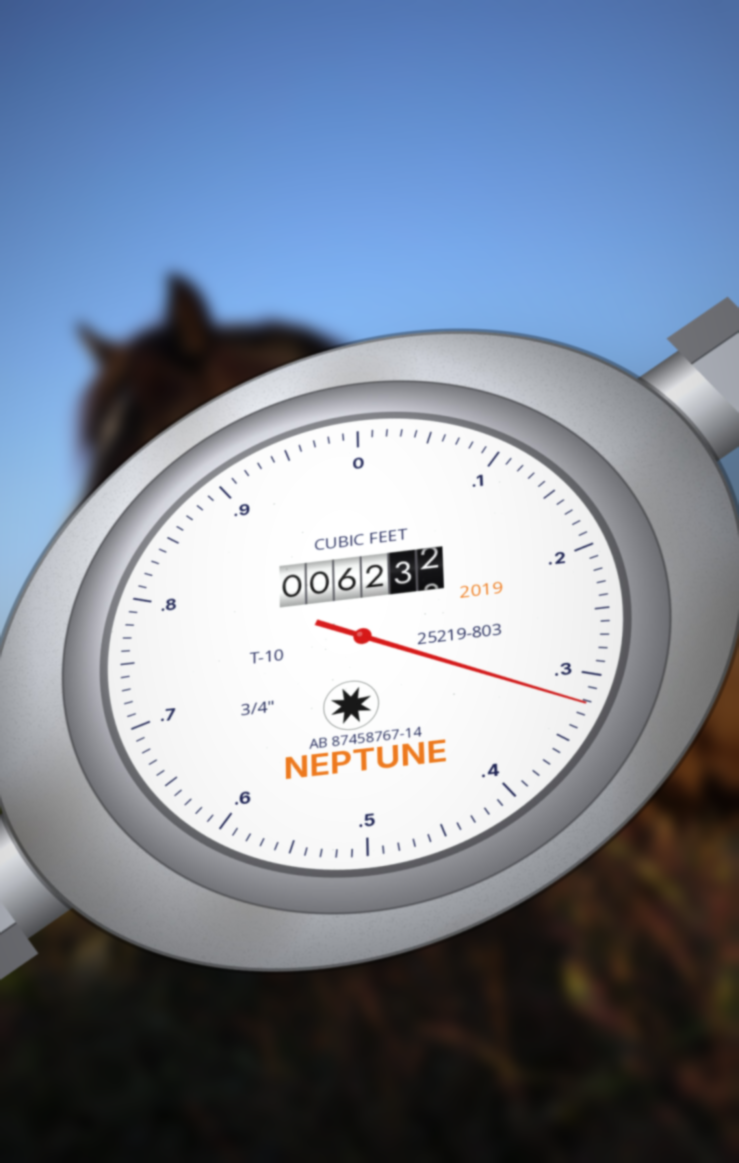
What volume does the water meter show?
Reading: 6232.32 ft³
